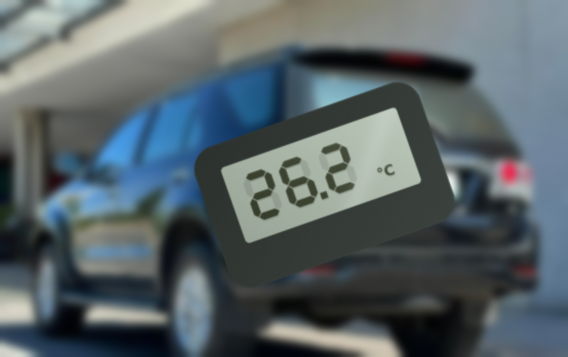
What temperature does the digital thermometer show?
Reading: 26.2 °C
